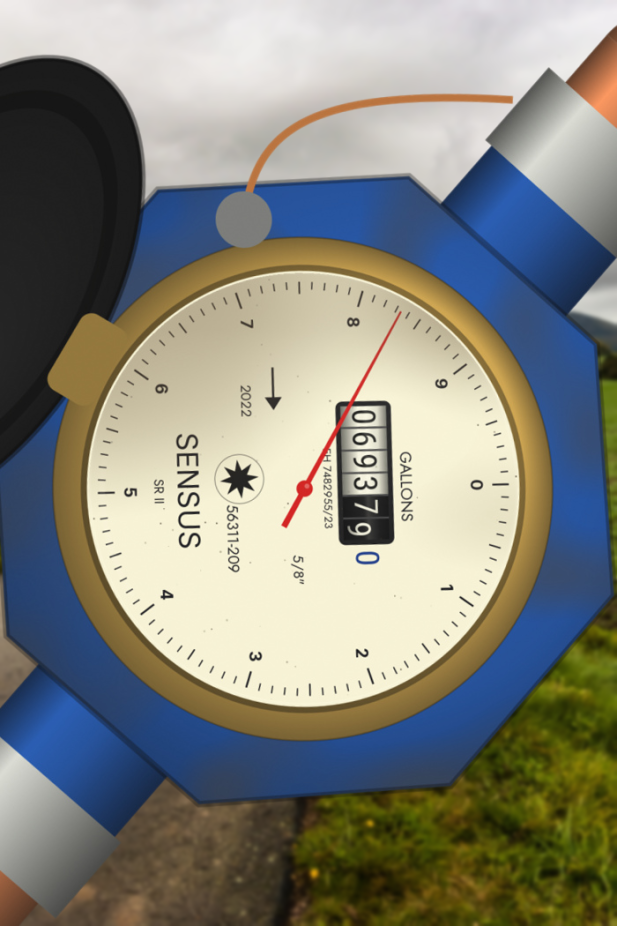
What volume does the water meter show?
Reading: 693788.3 gal
